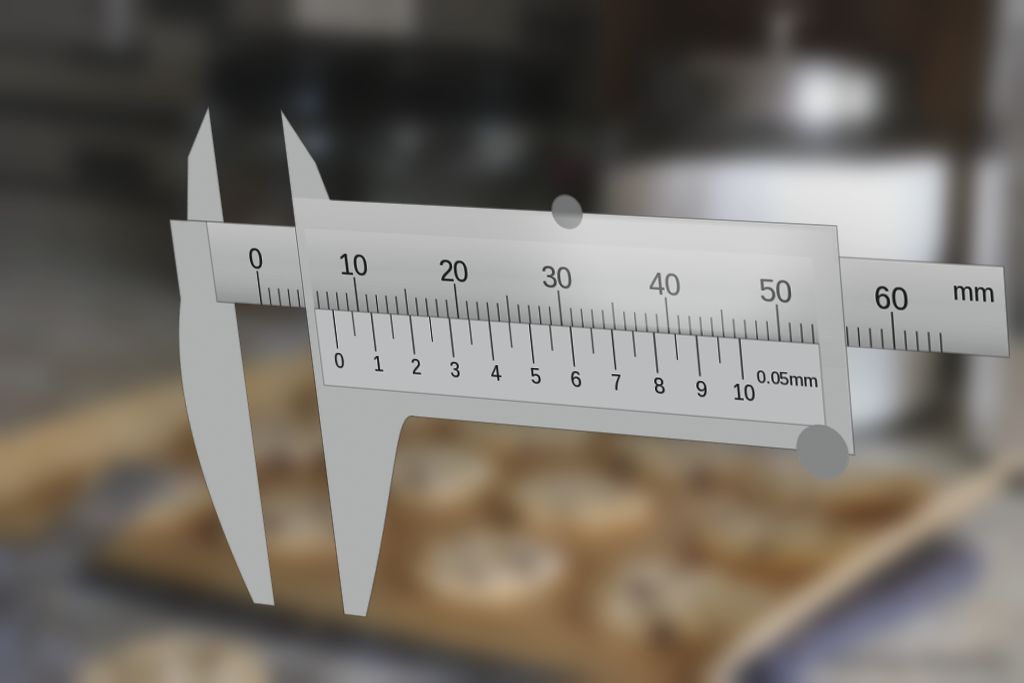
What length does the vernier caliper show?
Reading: 7.4 mm
